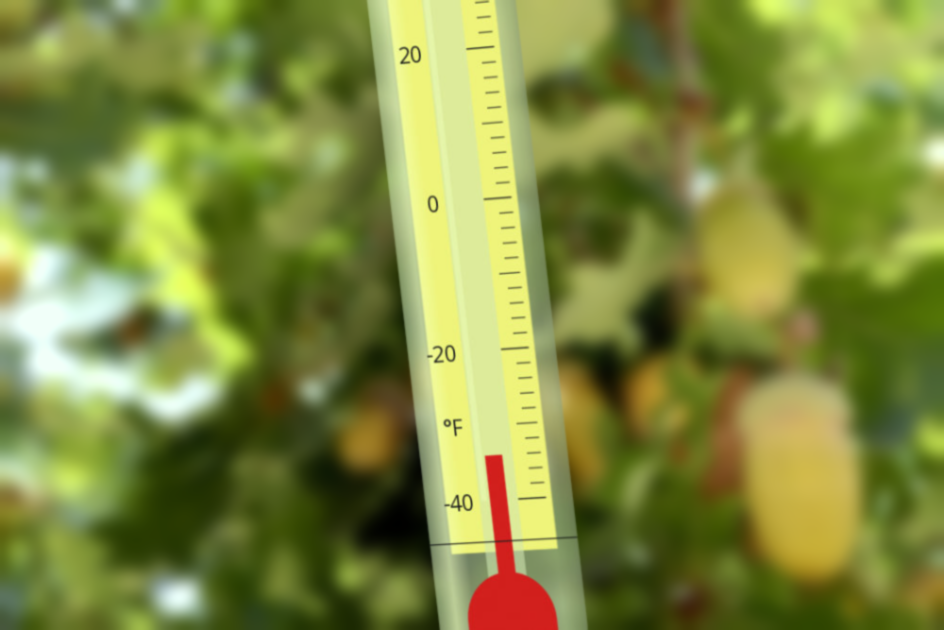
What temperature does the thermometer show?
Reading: -34 °F
